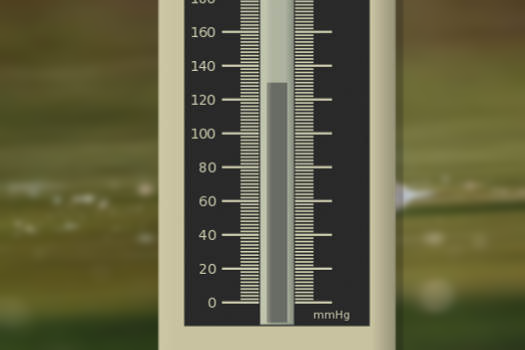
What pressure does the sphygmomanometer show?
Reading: 130 mmHg
